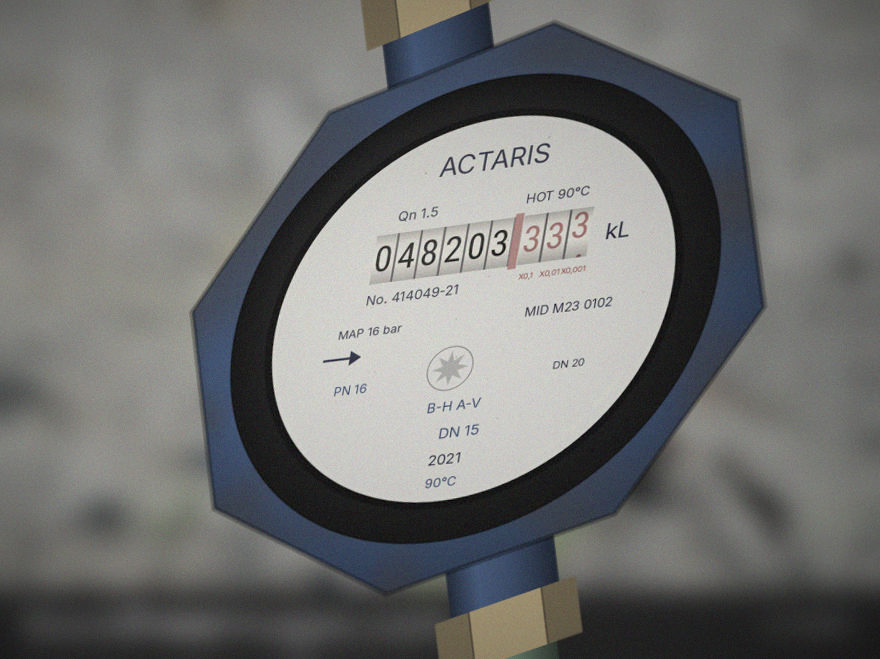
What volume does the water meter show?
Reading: 48203.333 kL
